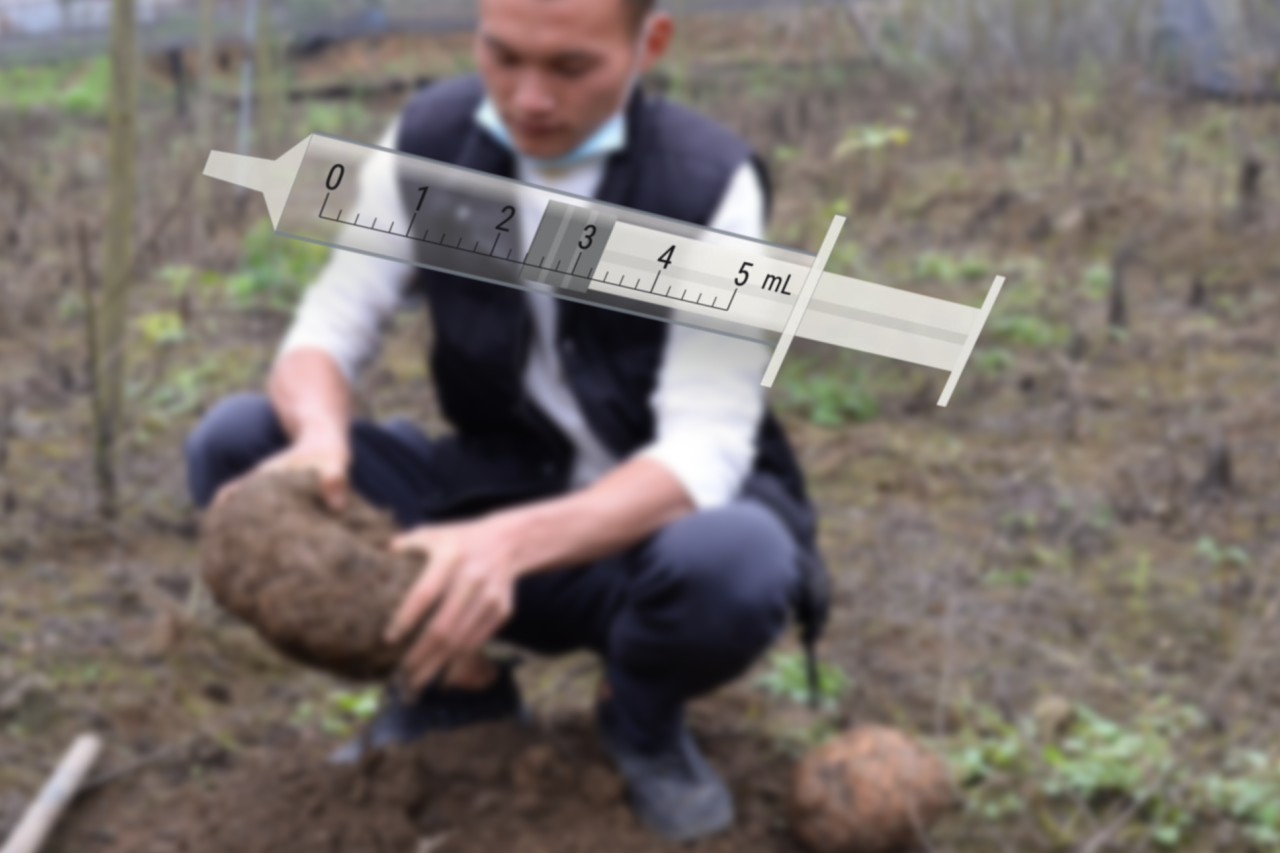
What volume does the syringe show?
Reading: 2.4 mL
